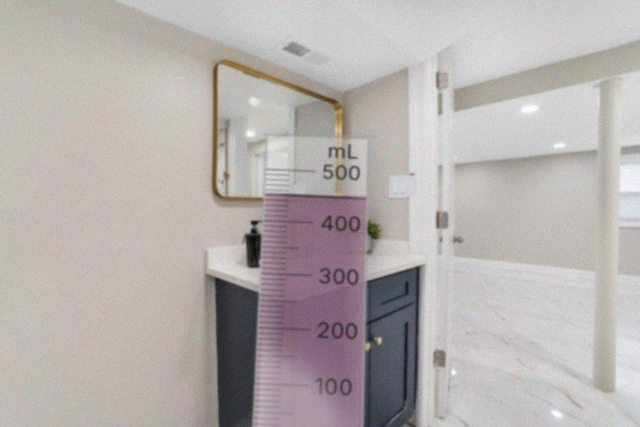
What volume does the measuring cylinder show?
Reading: 450 mL
